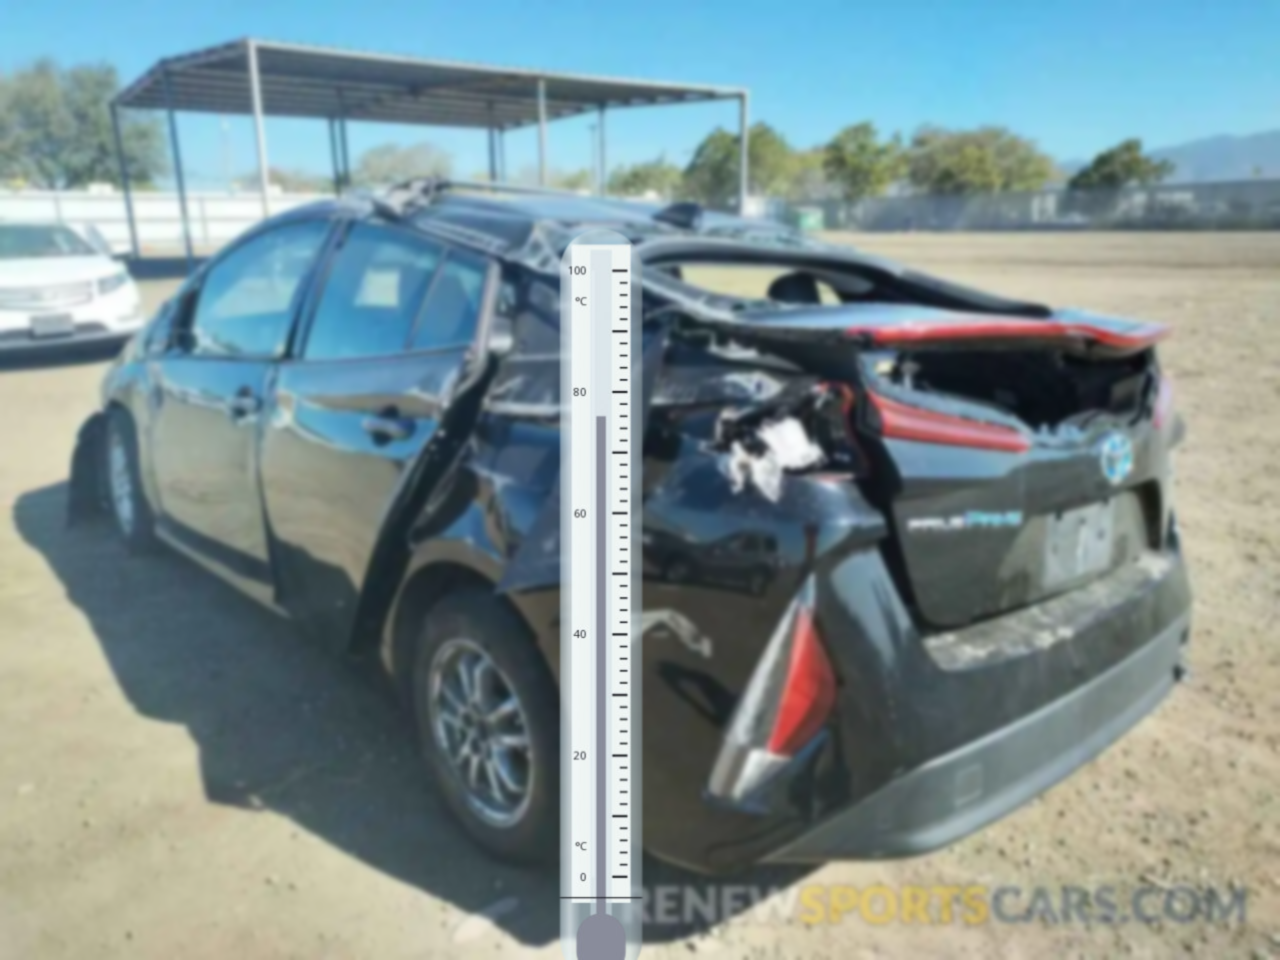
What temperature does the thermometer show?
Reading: 76 °C
